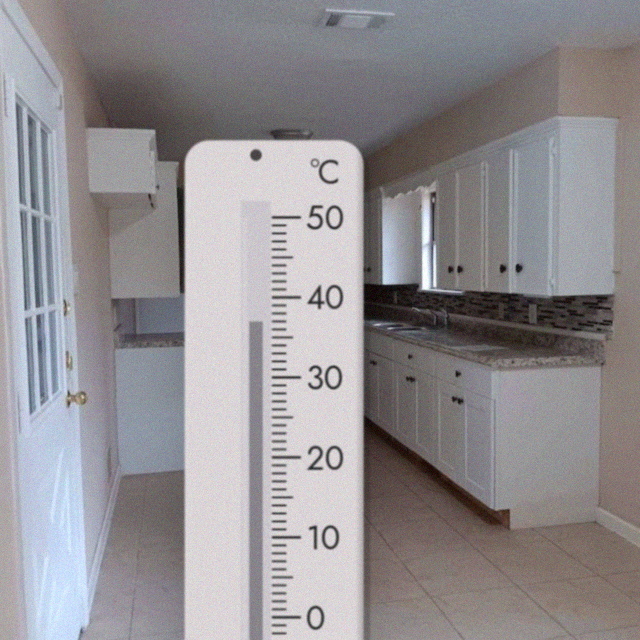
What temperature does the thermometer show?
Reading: 37 °C
